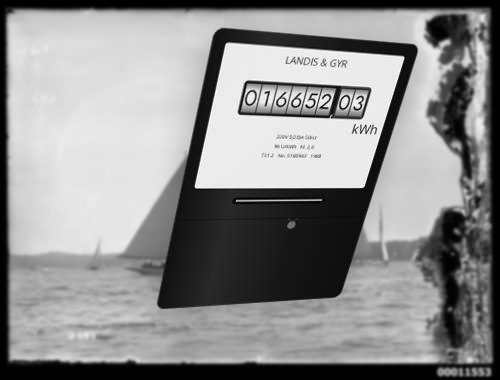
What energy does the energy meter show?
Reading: 16652.03 kWh
